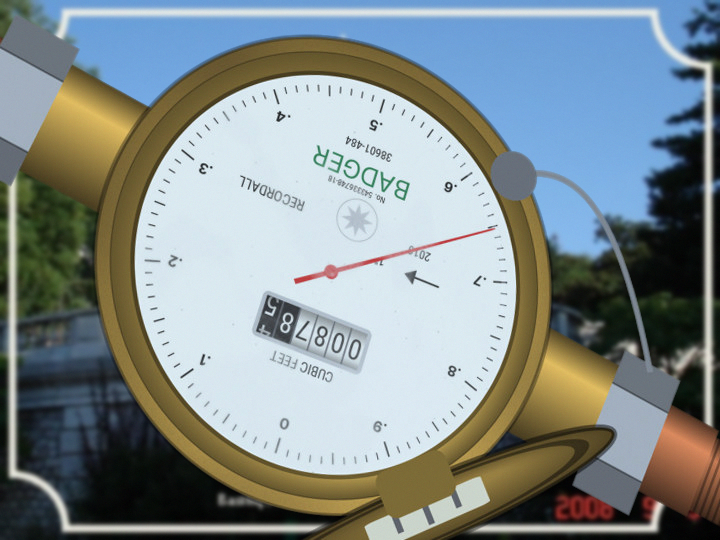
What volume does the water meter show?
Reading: 8784.65 ft³
